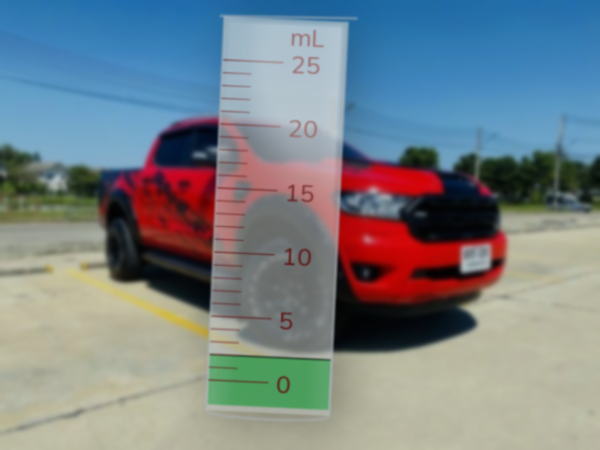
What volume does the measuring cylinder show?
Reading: 2 mL
